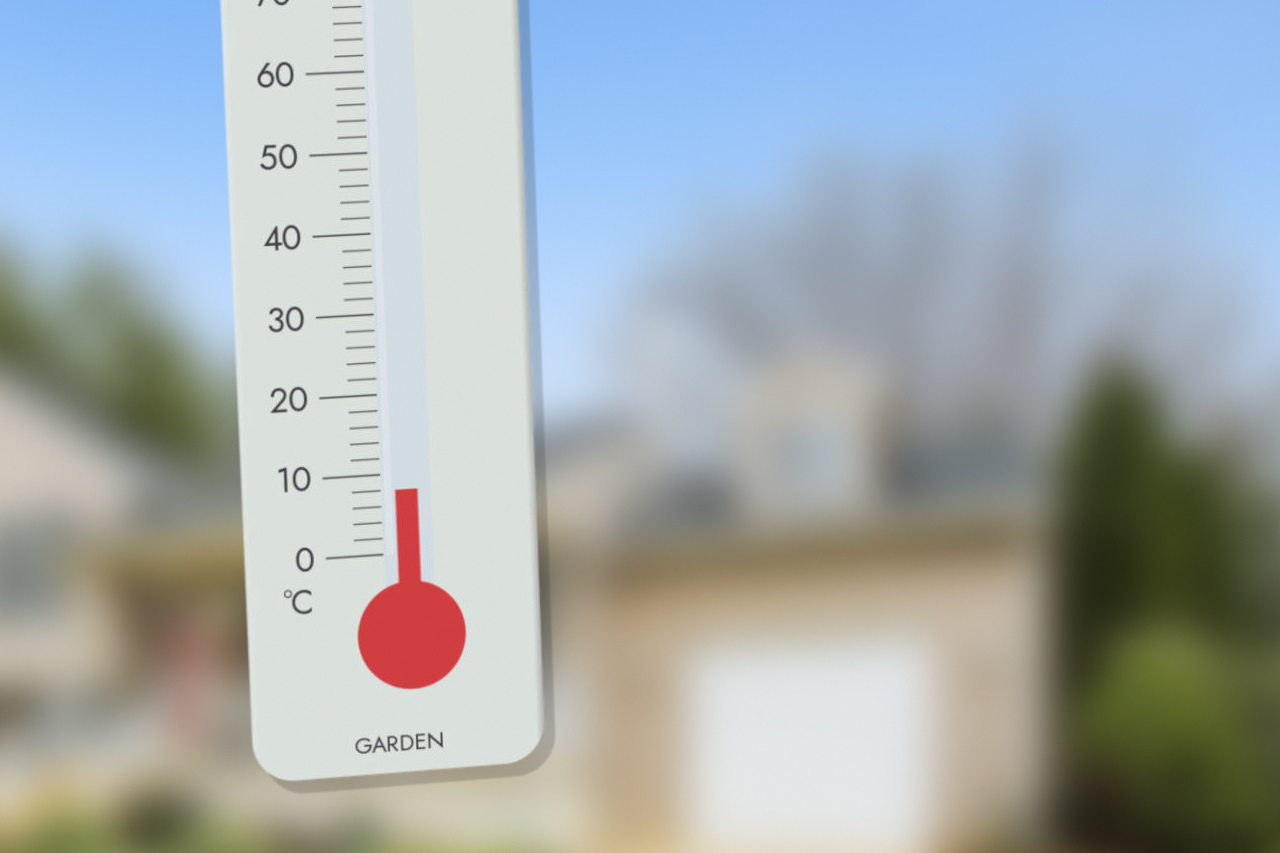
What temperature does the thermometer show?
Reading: 8 °C
